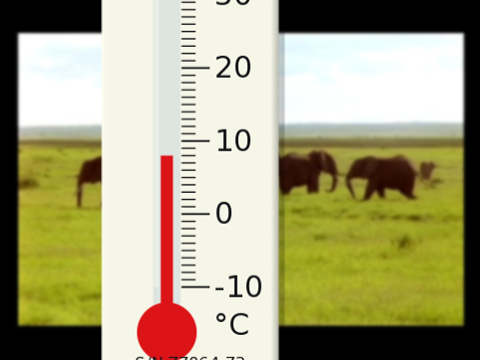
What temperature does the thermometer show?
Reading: 8 °C
